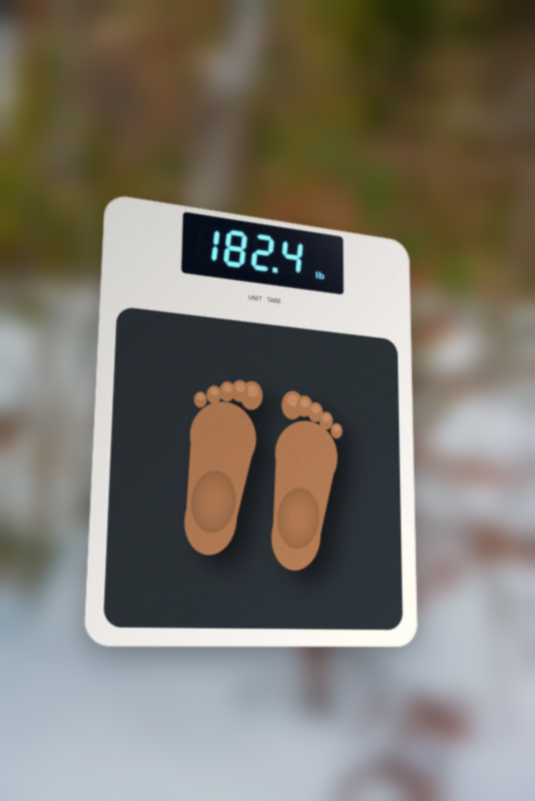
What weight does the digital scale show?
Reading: 182.4 lb
